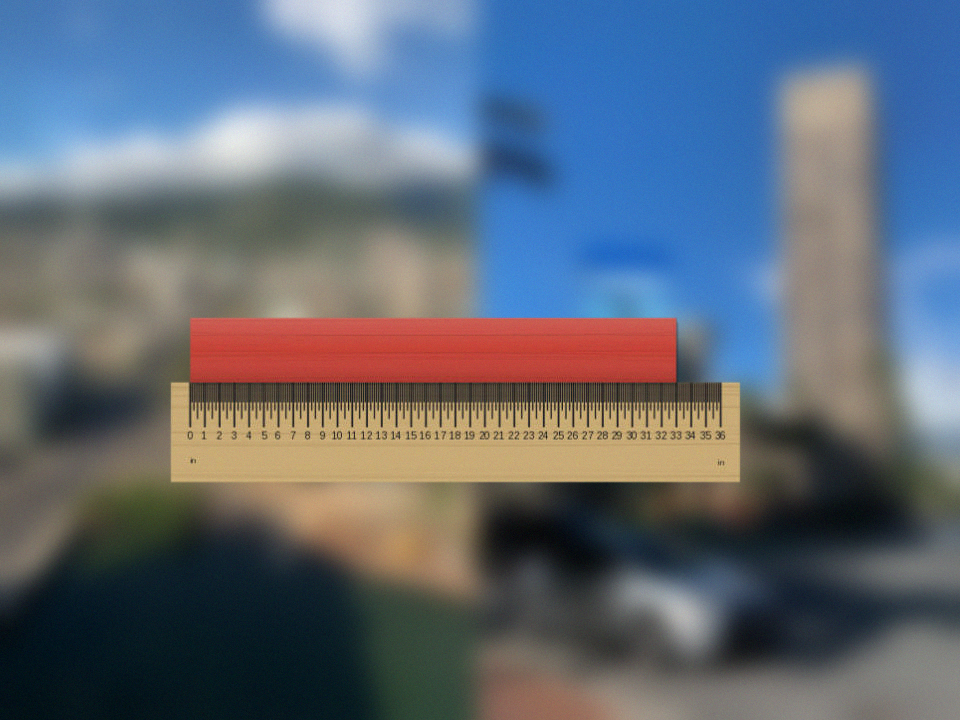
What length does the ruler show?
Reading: 33 in
